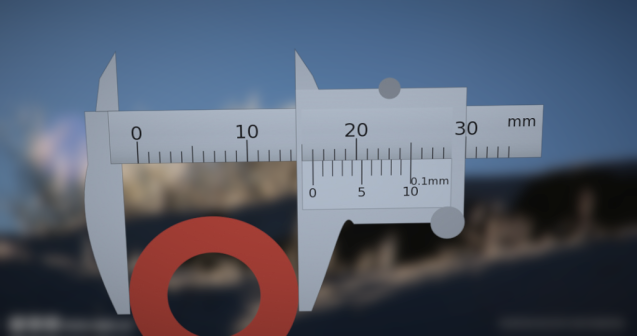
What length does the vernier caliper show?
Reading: 16.0 mm
